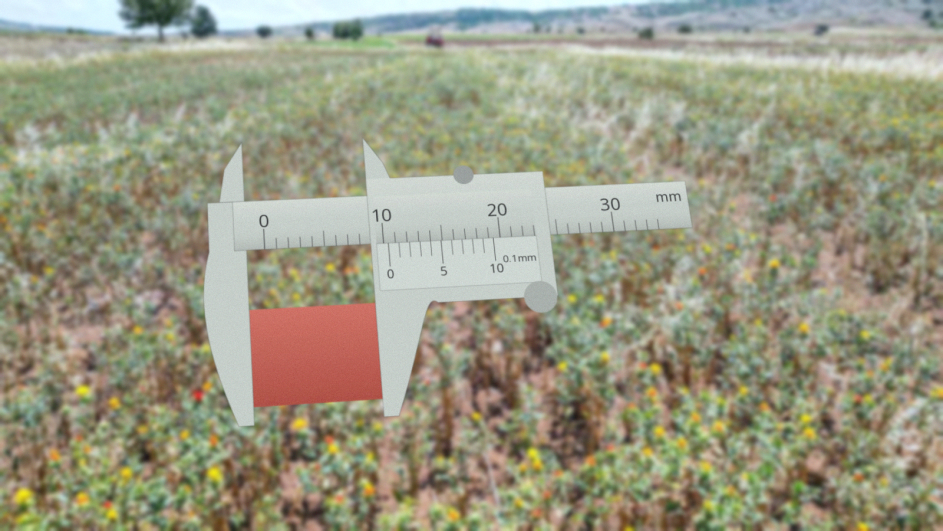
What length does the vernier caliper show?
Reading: 10.4 mm
